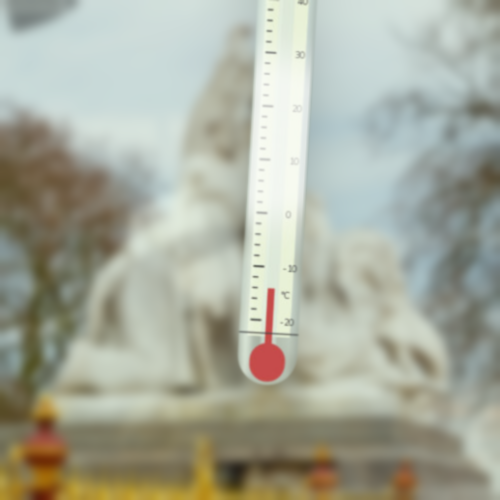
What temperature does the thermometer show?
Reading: -14 °C
